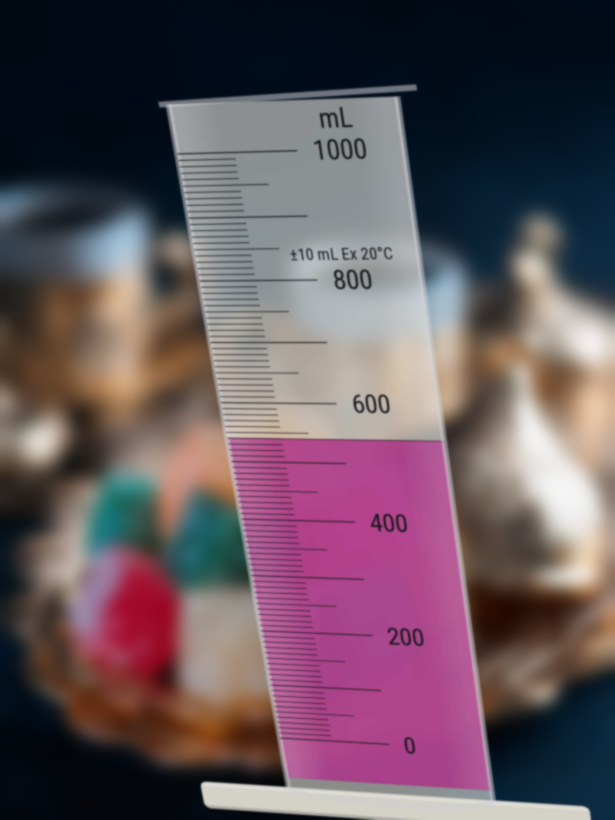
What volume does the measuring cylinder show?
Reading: 540 mL
